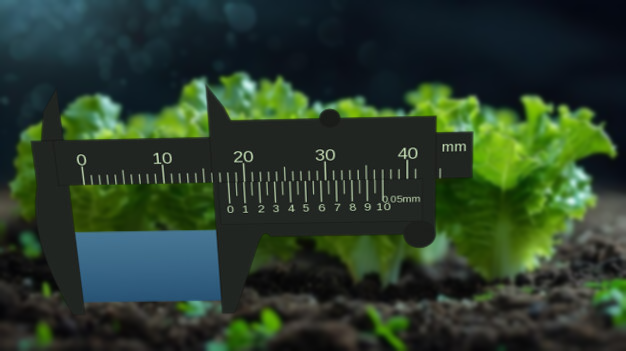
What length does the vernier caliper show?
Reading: 18.0 mm
